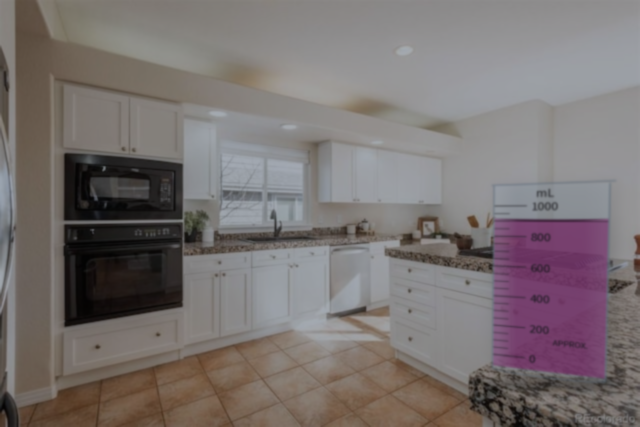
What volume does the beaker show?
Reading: 900 mL
